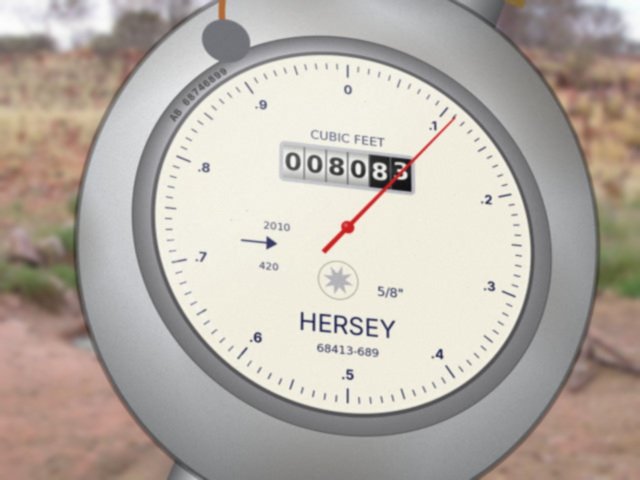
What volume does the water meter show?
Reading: 8083.11 ft³
